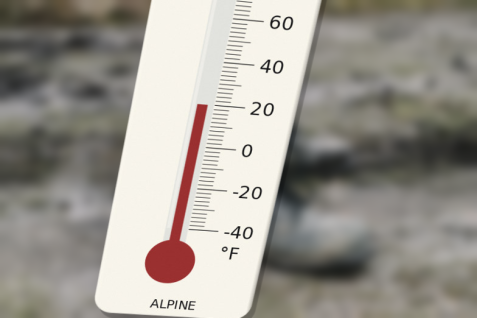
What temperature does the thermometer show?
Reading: 20 °F
